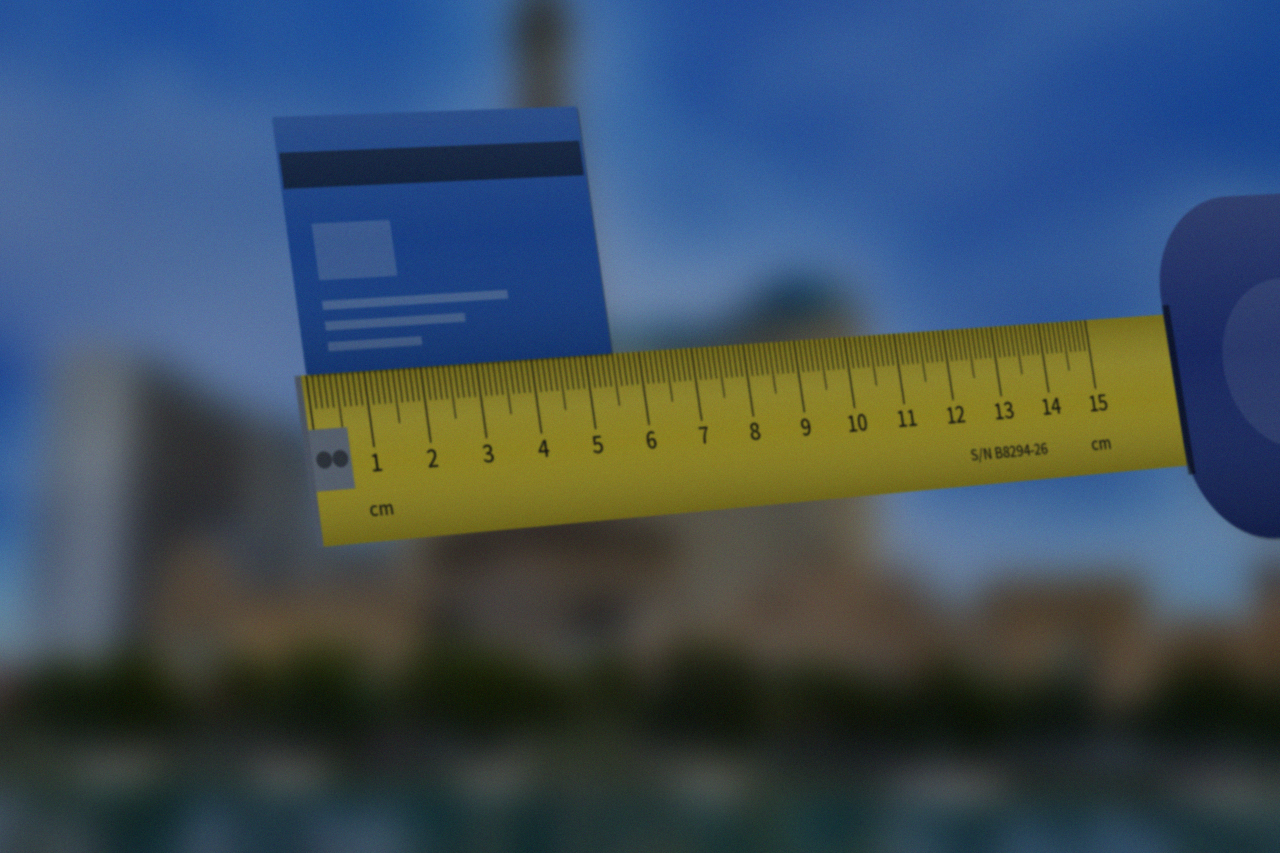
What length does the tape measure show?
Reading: 5.5 cm
